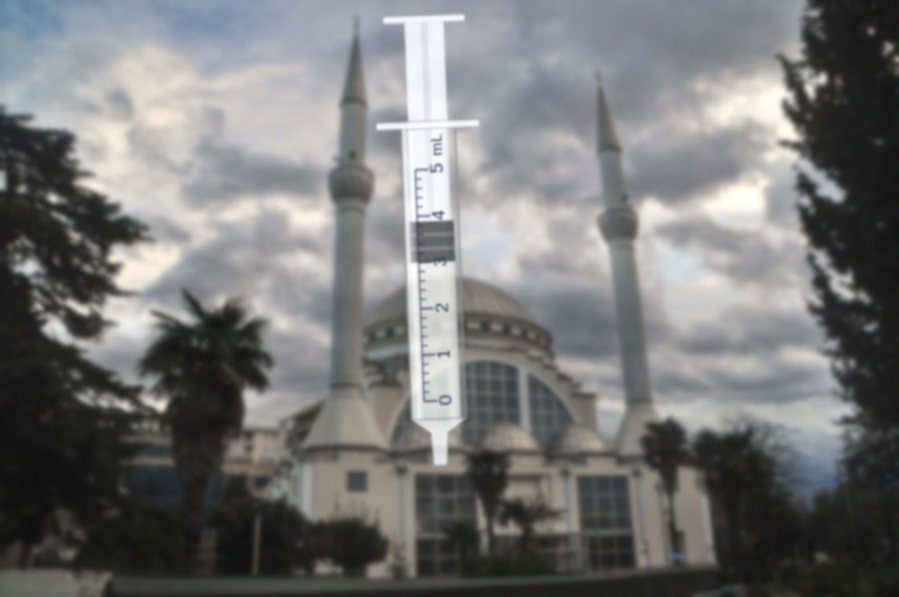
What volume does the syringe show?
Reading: 3 mL
